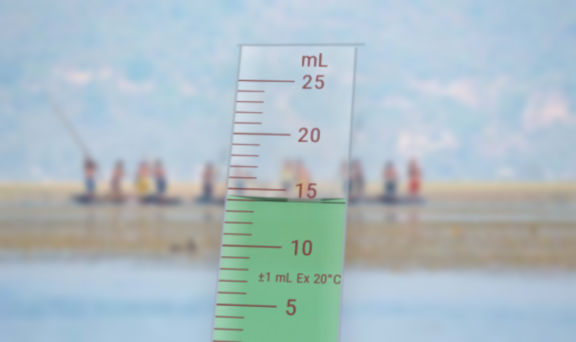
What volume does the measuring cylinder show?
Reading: 14 mL
